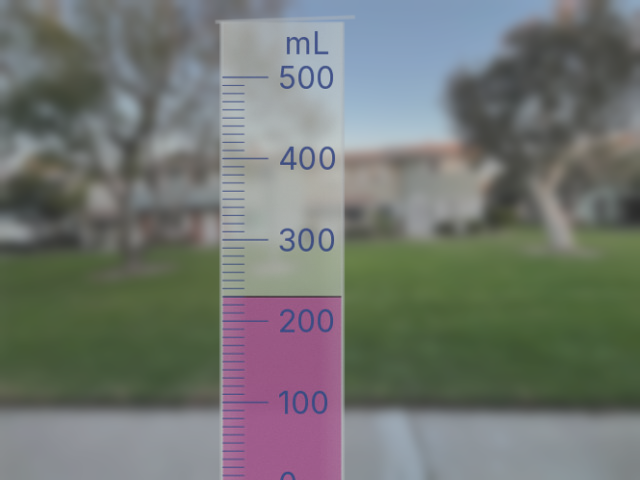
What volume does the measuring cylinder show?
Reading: 230 mL
